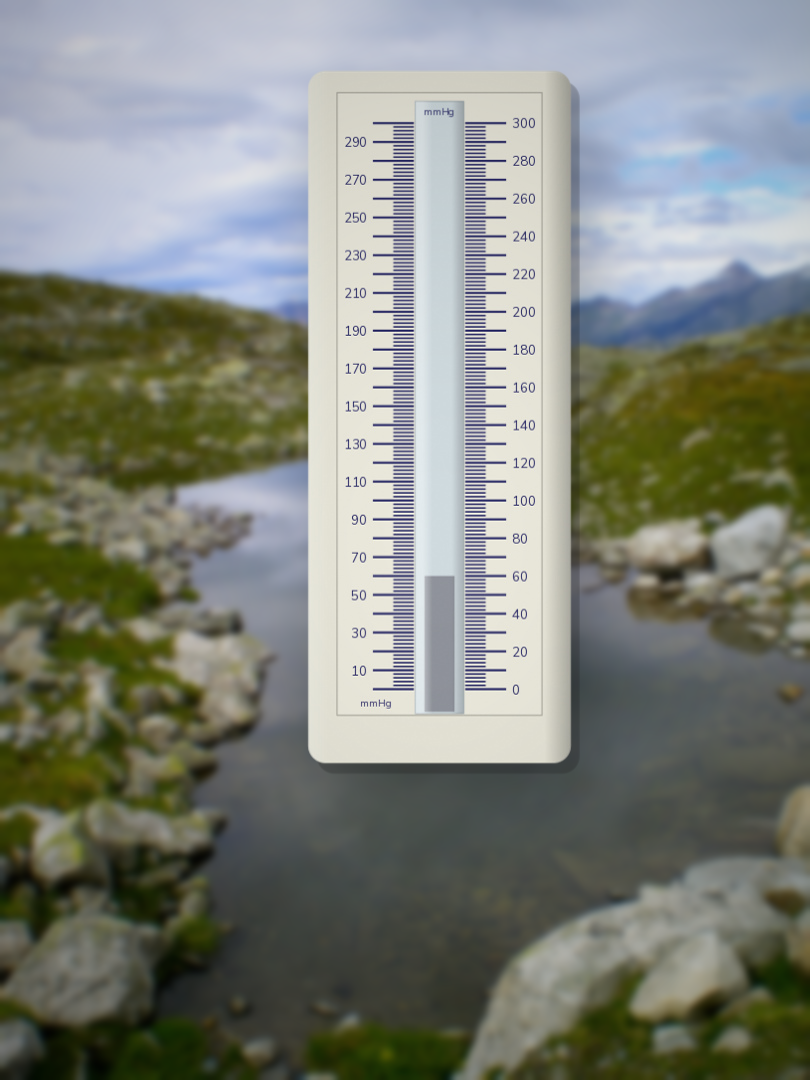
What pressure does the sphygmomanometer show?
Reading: 60 mmHg
